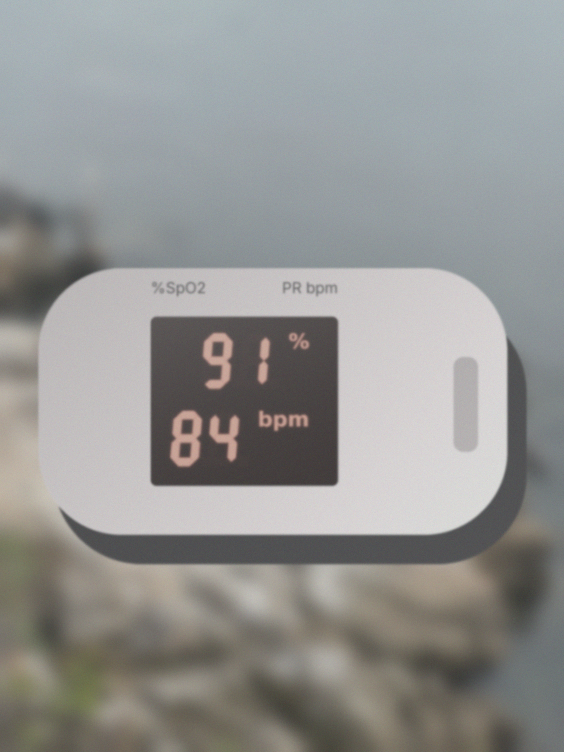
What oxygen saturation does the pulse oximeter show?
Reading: 91 %
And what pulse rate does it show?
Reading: 84 bpm
